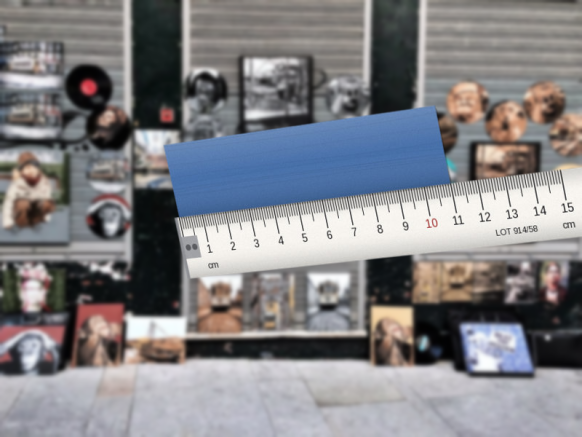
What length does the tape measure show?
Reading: 11 cm
